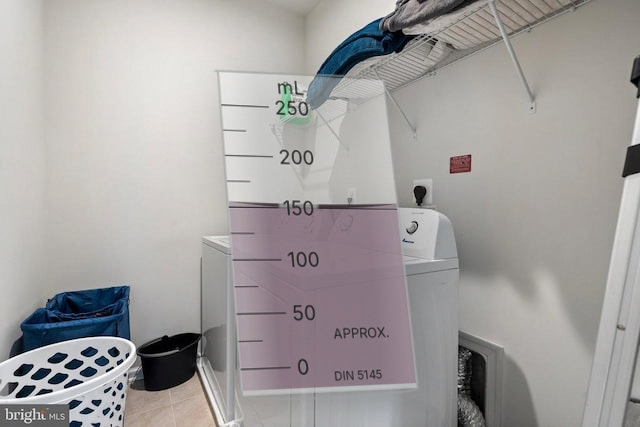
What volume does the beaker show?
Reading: 150 mL
